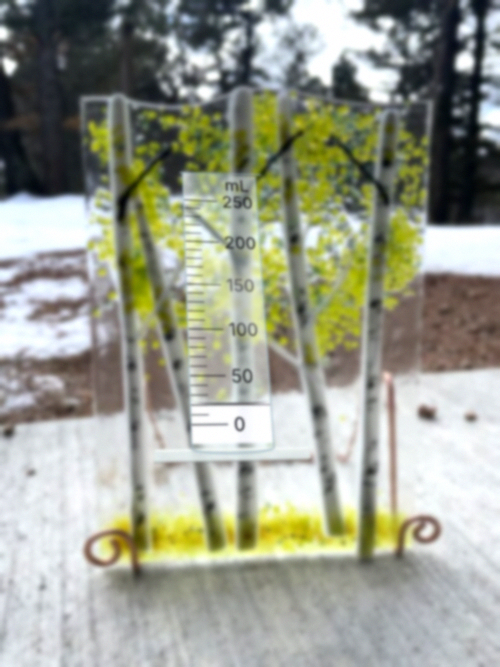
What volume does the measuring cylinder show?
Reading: 20 mL
